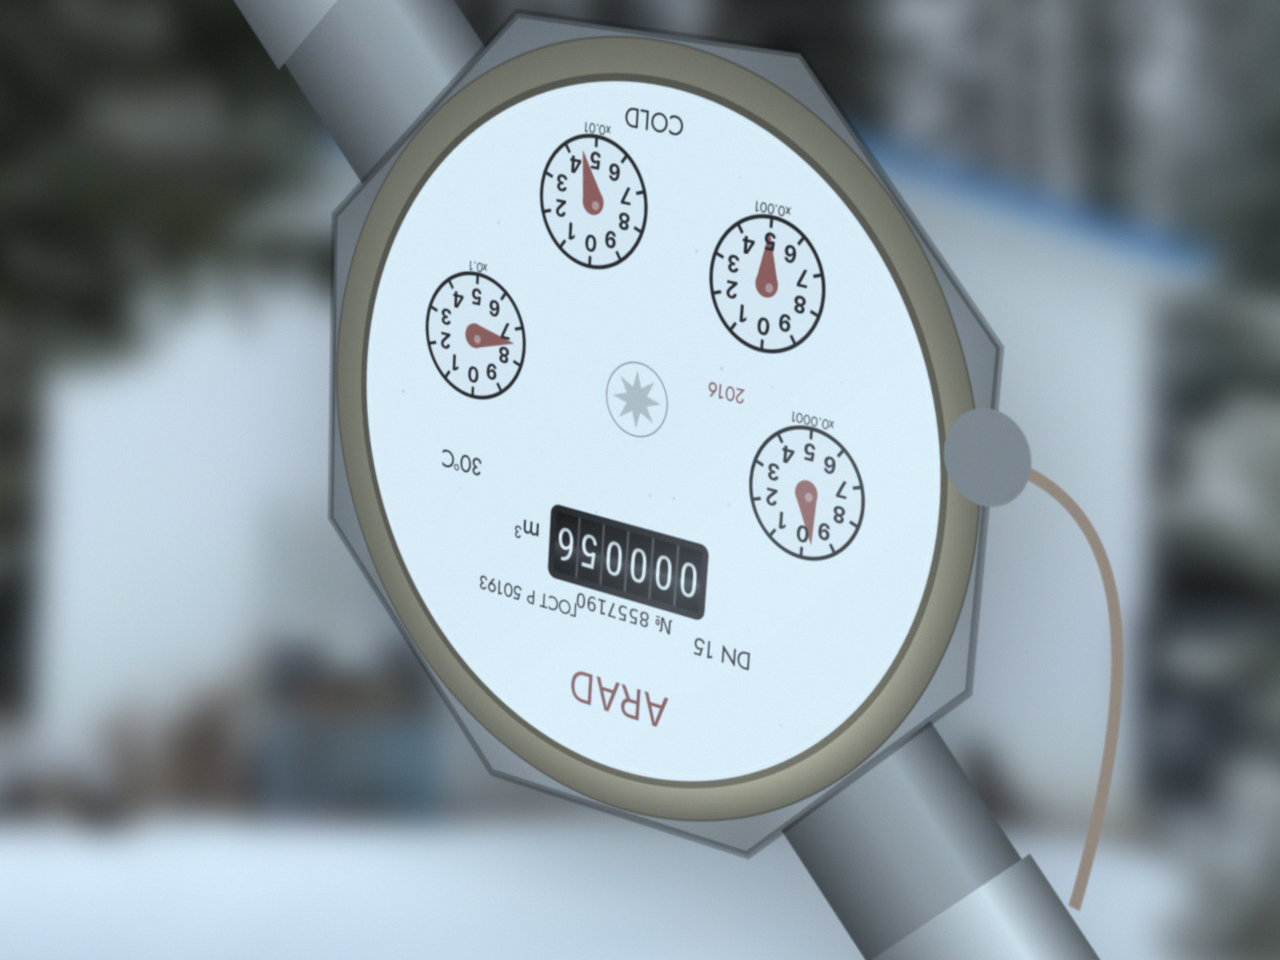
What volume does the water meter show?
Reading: 56.7449 m³
